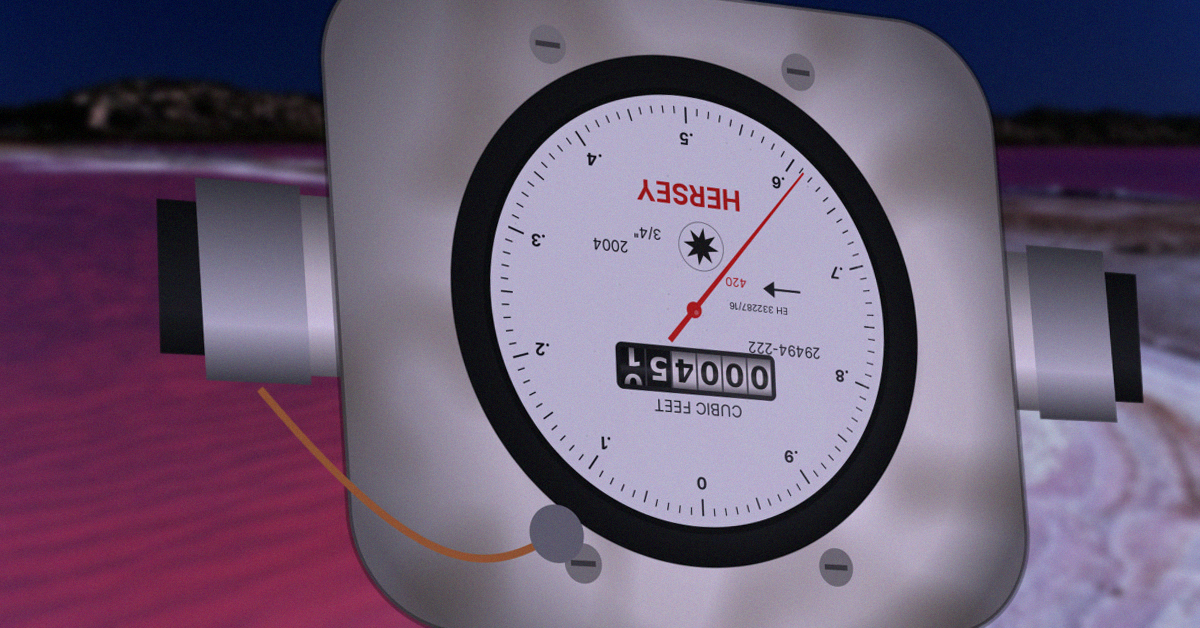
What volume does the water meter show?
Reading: 450.61 ft³
